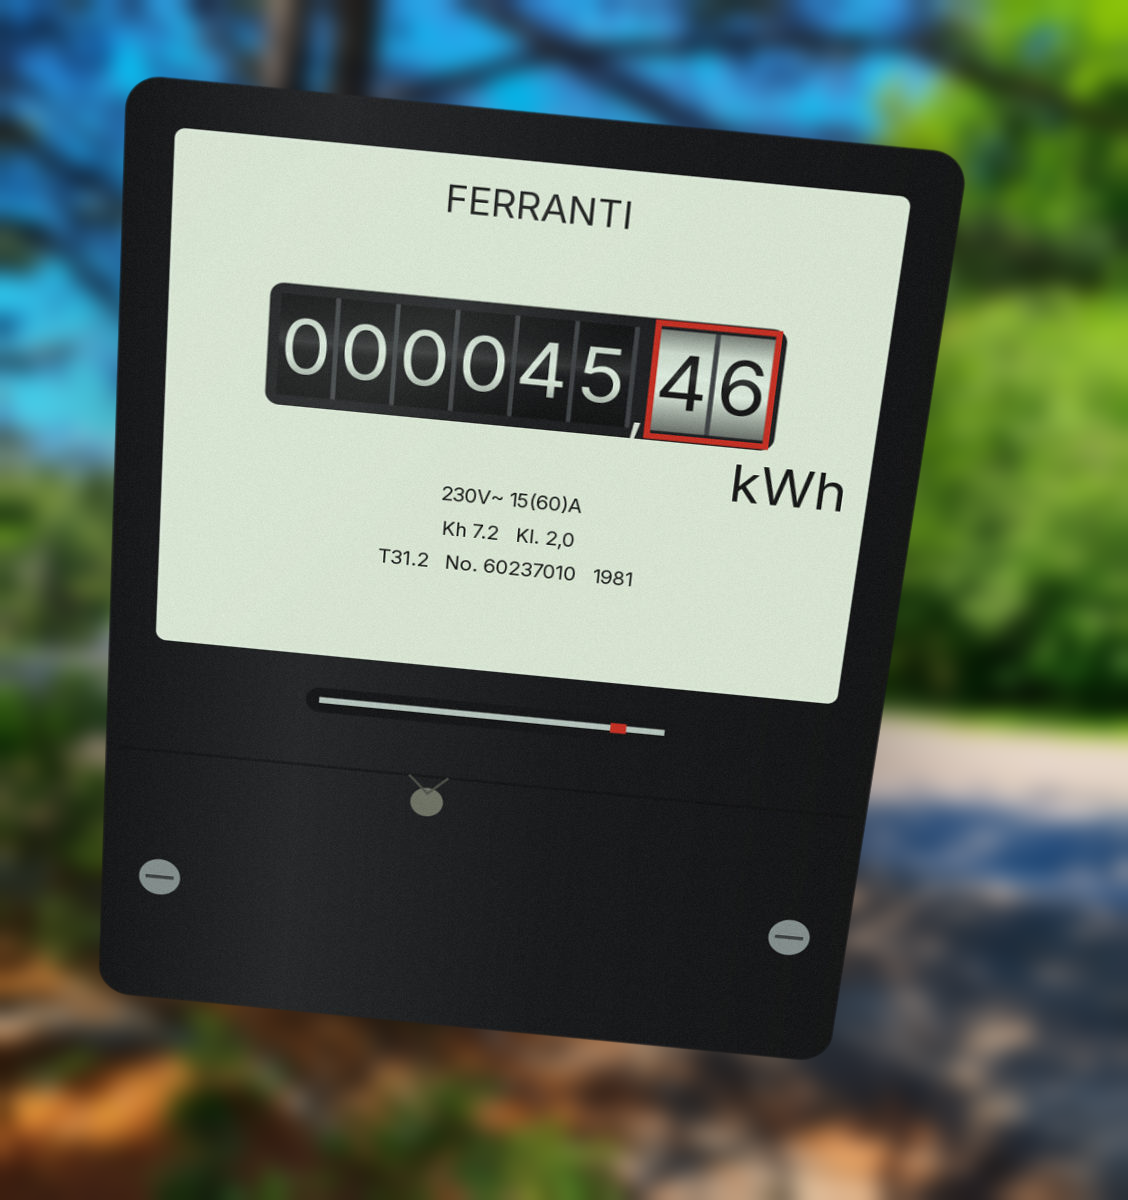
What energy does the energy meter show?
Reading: 45.46 kWh
